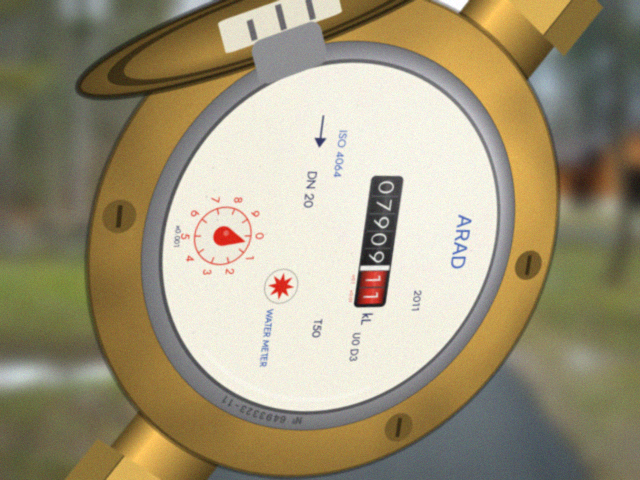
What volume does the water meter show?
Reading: 7909.110 kL
